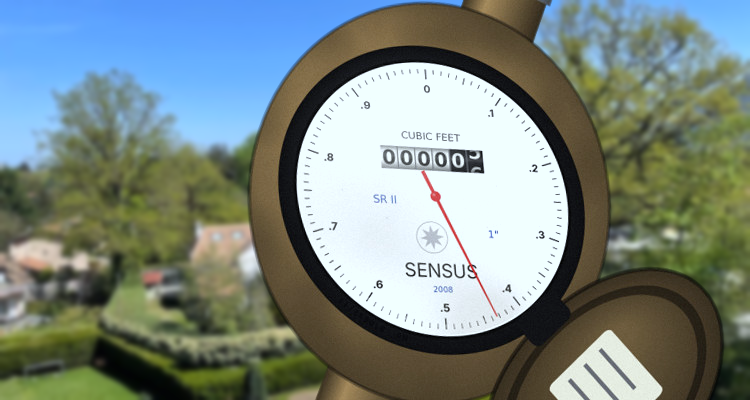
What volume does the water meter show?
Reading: 5.43 ft³
